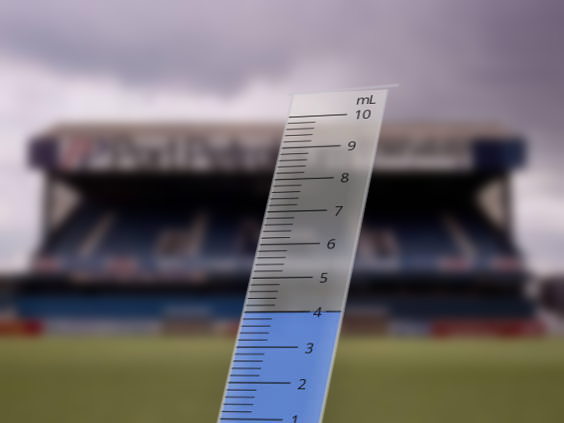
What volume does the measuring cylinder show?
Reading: 4 mL
